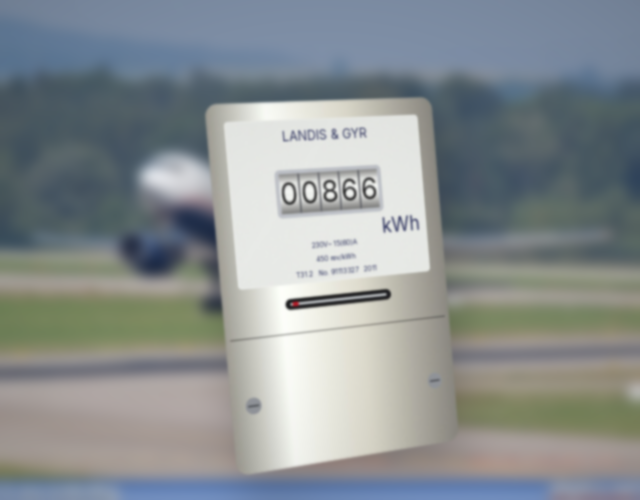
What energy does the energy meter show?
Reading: 866 kWh
